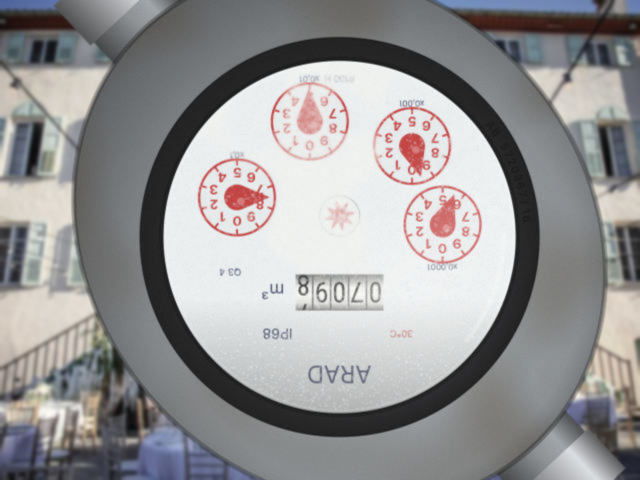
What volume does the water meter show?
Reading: 7097.7495 m³
